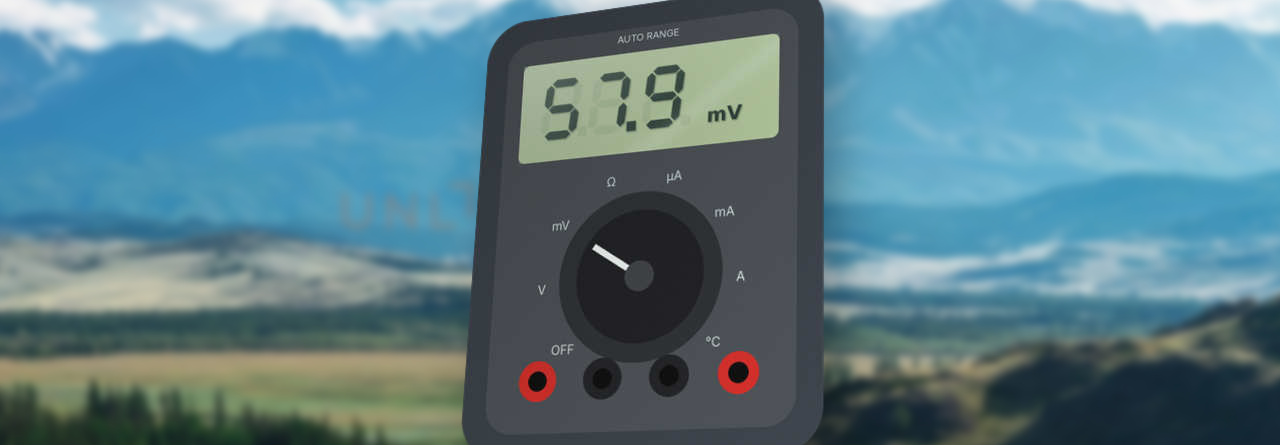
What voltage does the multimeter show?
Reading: 57.9 mV
